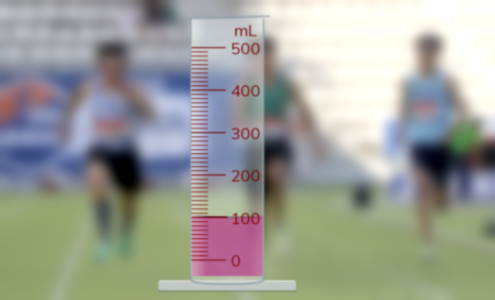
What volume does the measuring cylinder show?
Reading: 100 mL
